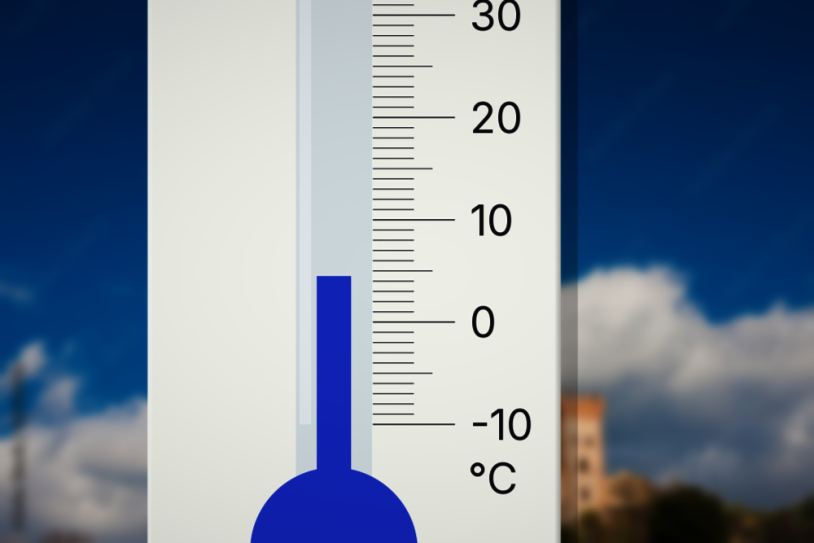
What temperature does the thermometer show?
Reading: 4.5 °C
